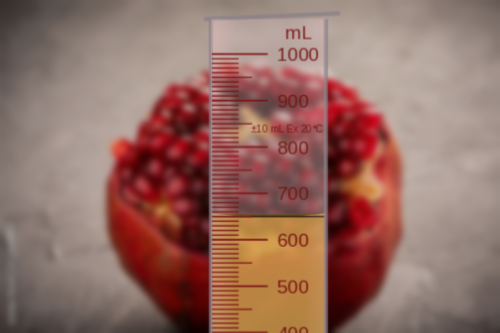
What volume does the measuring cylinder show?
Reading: 650 mL
